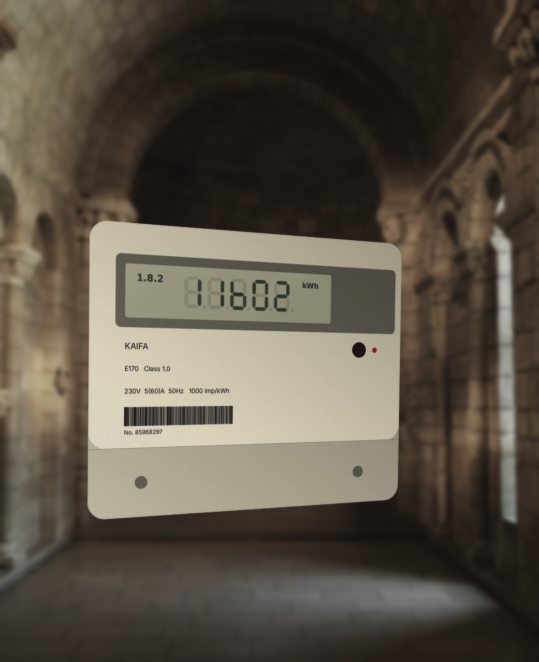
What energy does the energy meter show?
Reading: 11602 kWh
